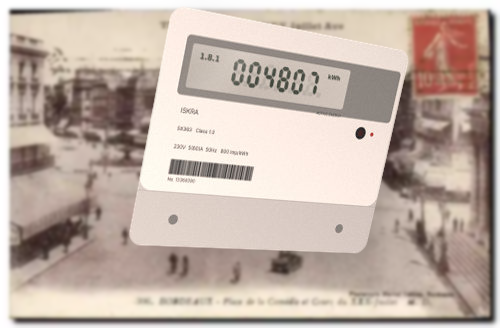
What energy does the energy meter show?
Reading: 4807 kWh
